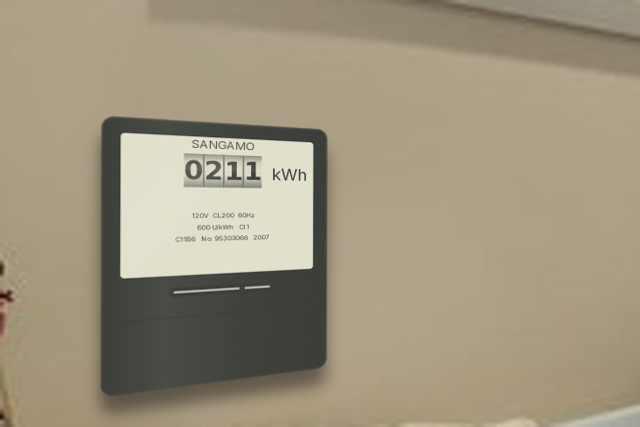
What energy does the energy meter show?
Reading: 211 kWh
